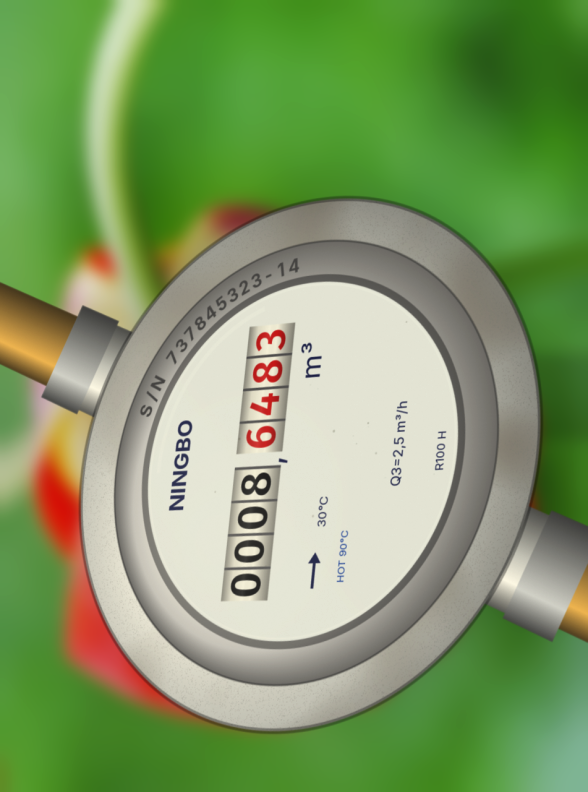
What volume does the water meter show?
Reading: 8.6483 m³
